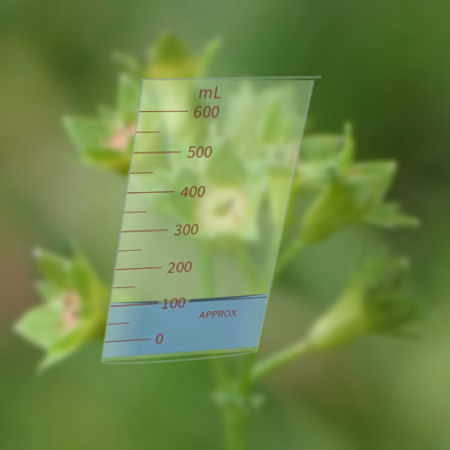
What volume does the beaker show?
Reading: 100 mL
